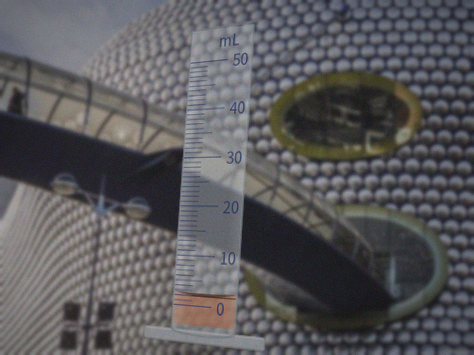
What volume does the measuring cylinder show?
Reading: 2 mL
